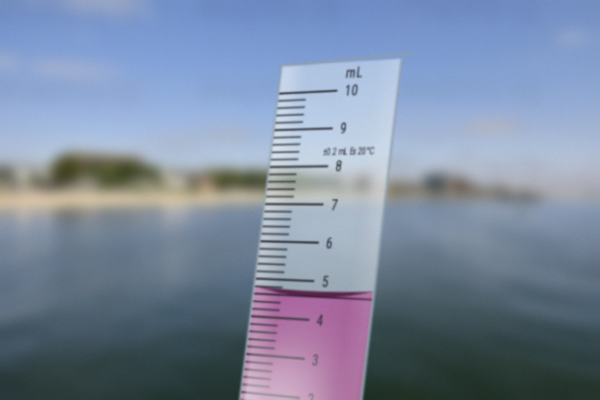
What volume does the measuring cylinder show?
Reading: 4.6 mL
